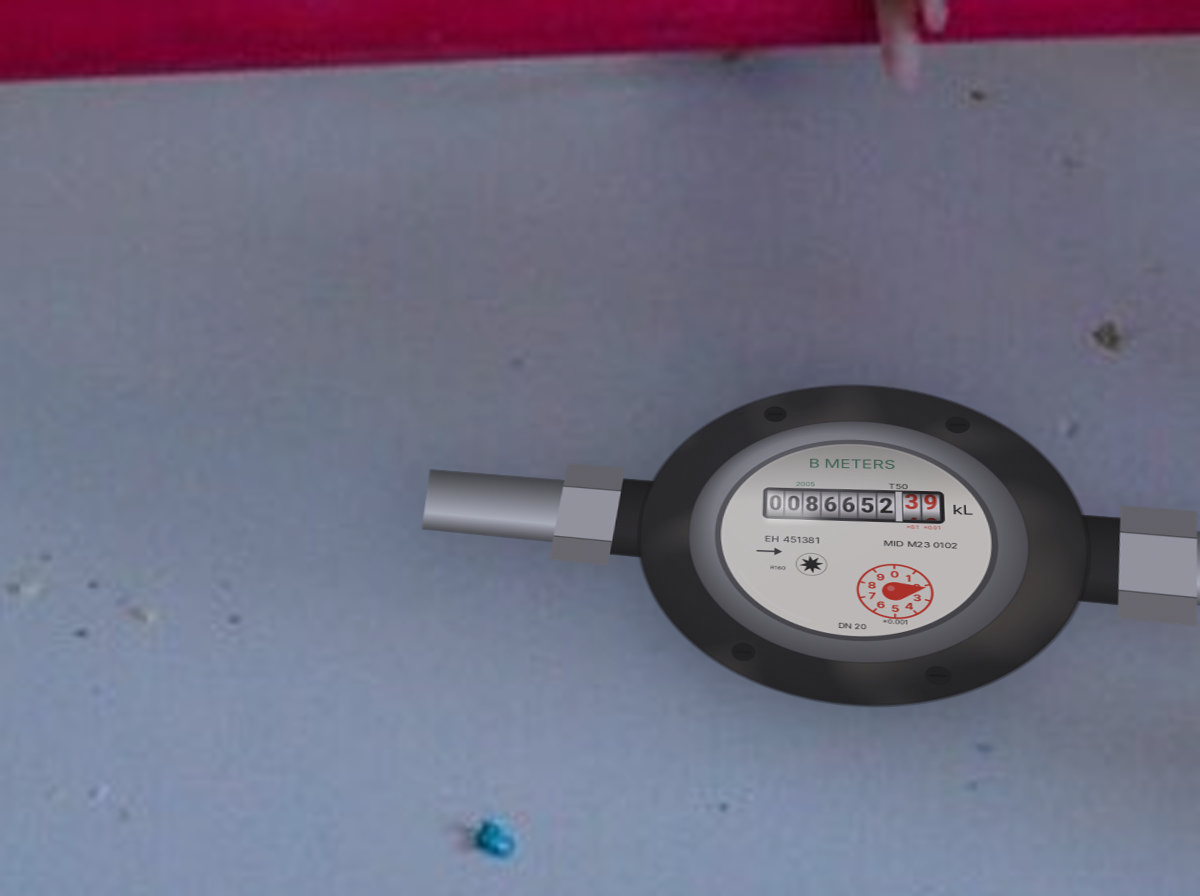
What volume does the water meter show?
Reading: 86652.392 kL
